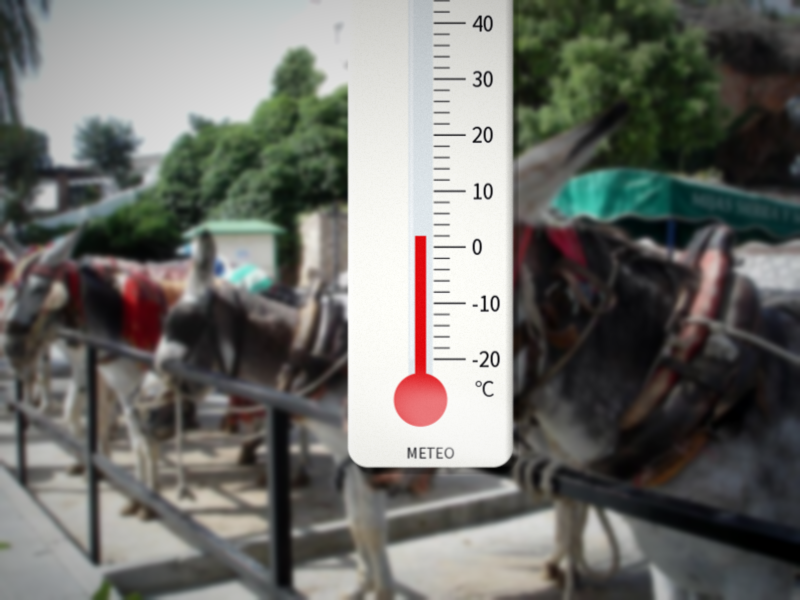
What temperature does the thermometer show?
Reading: 2 °C
